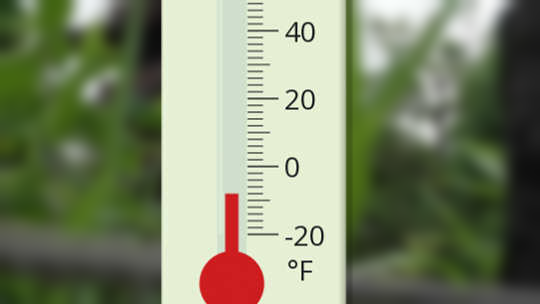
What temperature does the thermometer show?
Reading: -8 °F
